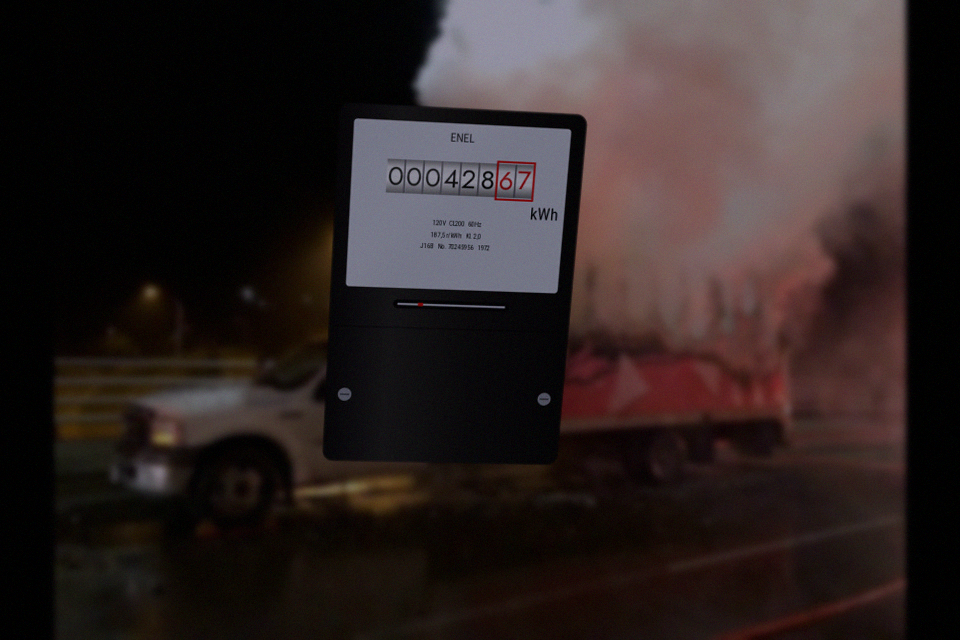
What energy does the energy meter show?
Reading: 428.67 kWh
